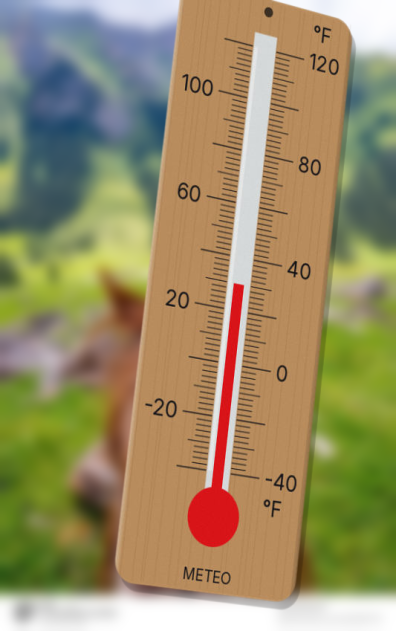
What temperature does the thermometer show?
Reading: 30 °F
